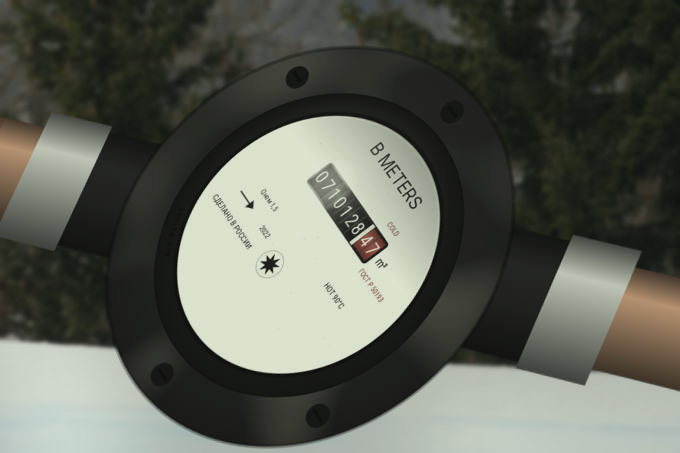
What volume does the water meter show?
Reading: 710128.47 m³
